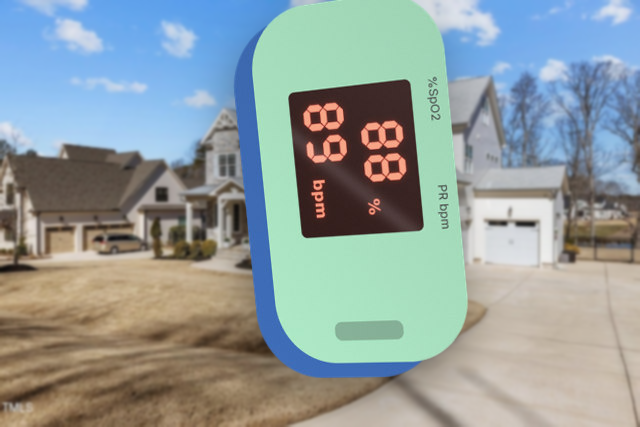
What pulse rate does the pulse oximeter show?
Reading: 89 bpm
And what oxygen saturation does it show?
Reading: 88 %
